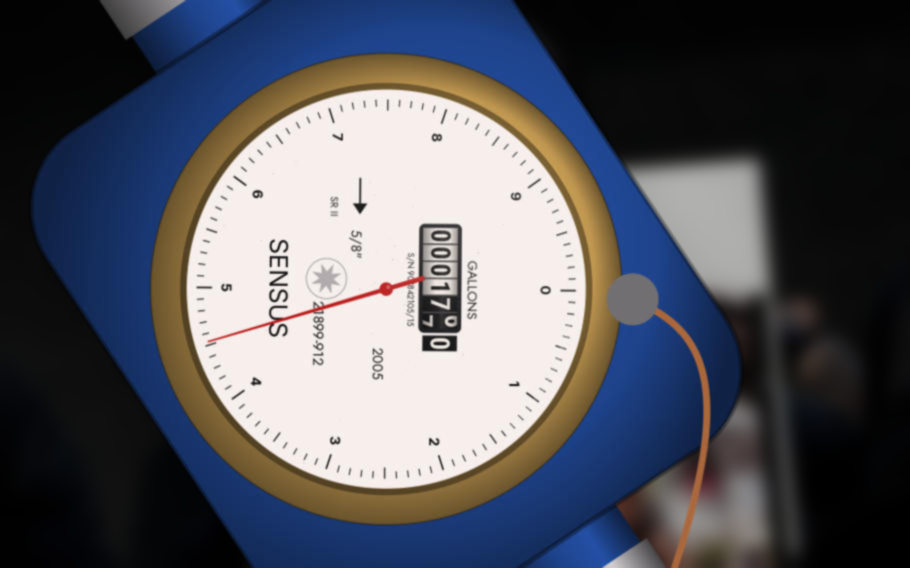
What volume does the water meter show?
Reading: 1764.5 gal
